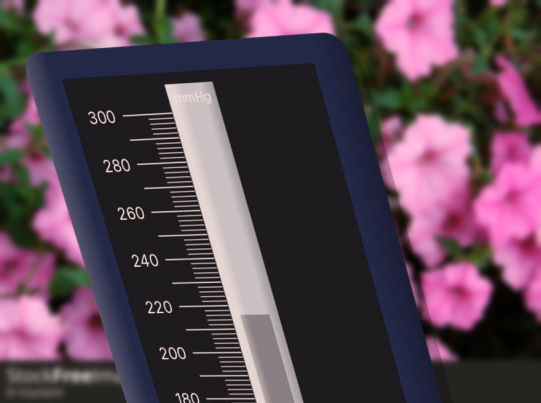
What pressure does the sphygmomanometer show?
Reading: 216 mmHg
